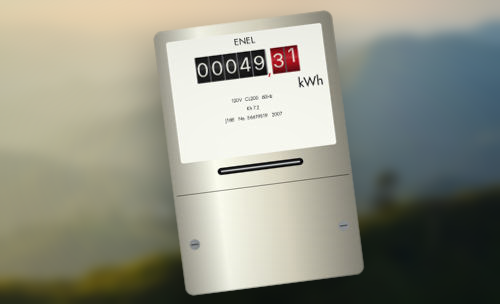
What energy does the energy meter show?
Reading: 49.31 kWh
